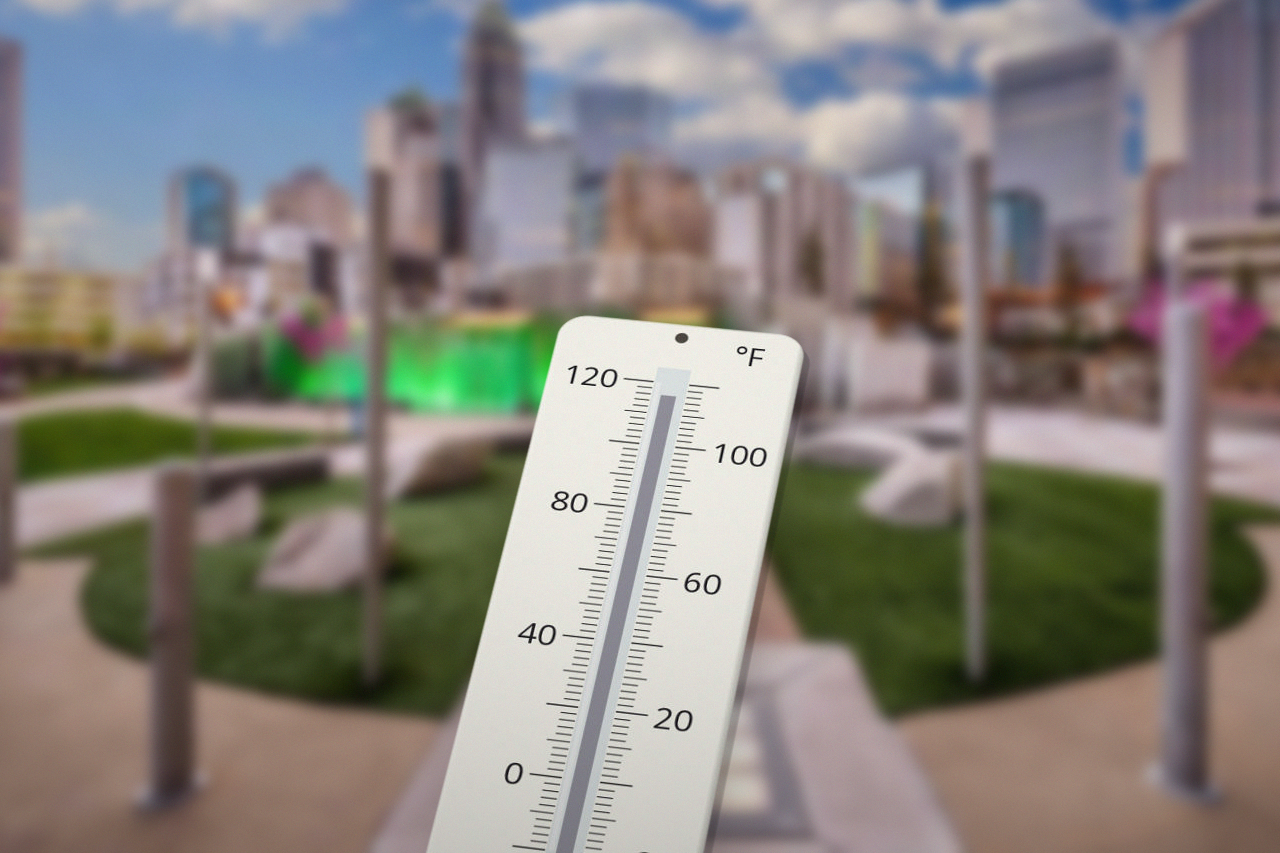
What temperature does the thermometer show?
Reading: 116 °F
